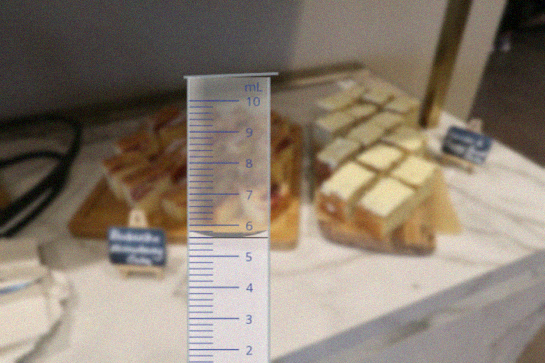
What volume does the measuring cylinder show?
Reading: 5.6 mL
